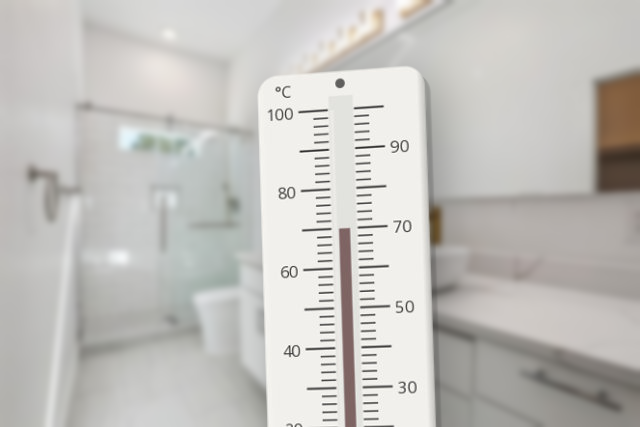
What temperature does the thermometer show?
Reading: 70 °C
